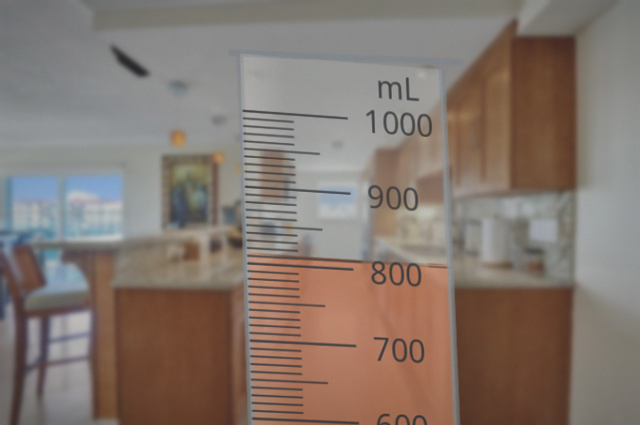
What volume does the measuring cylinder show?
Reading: 810 mL
